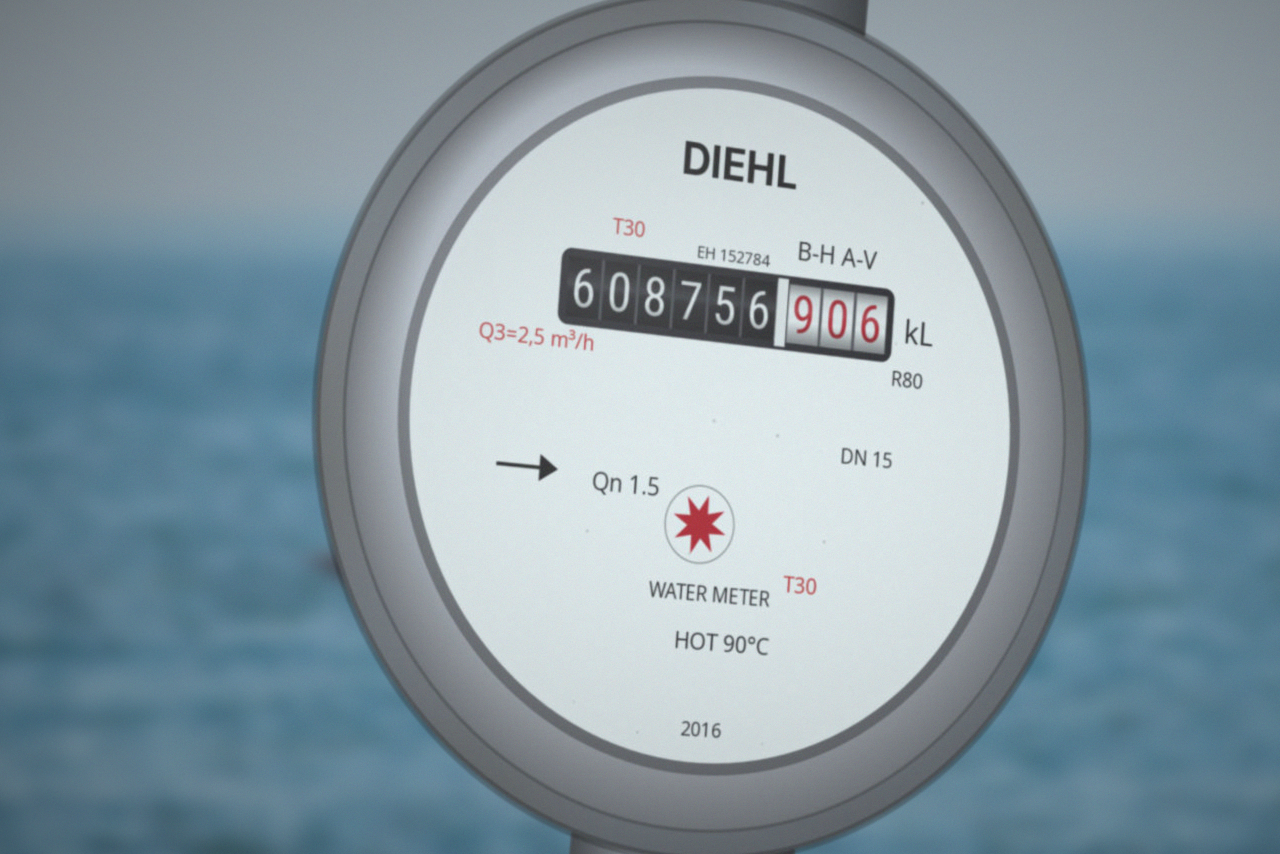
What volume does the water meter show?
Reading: 608756.906 kL
